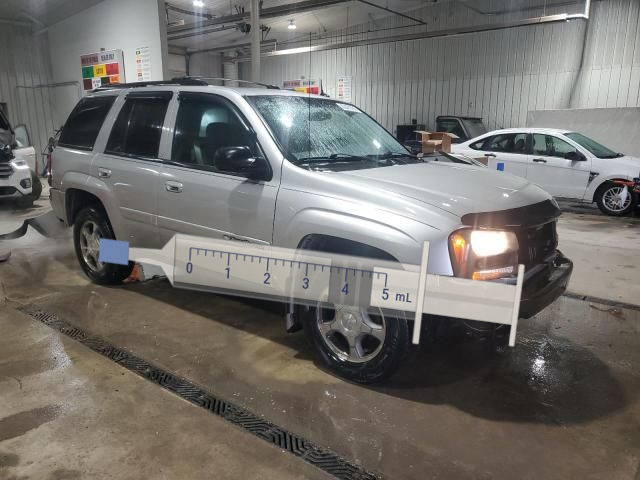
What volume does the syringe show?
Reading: 3.6 mL
